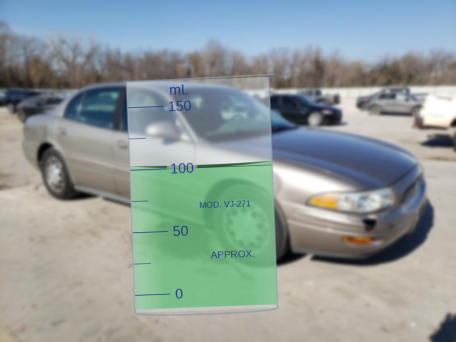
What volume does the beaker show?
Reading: 100 mL
